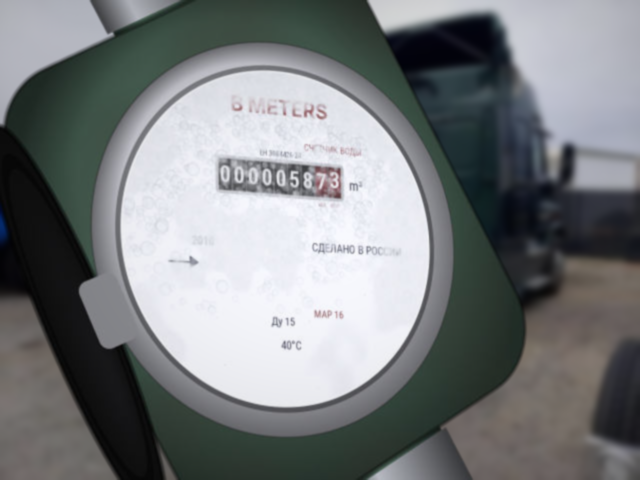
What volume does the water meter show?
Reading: 58.73 m³
